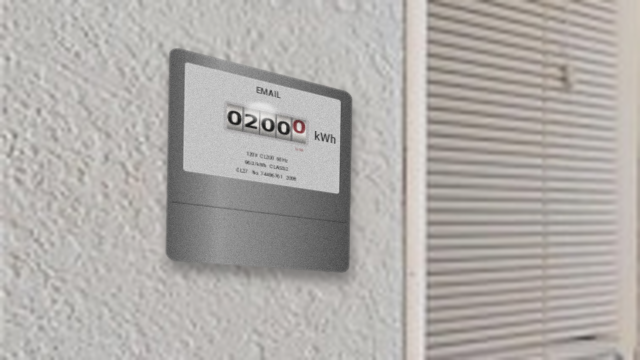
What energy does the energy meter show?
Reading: 200.0 kWh
